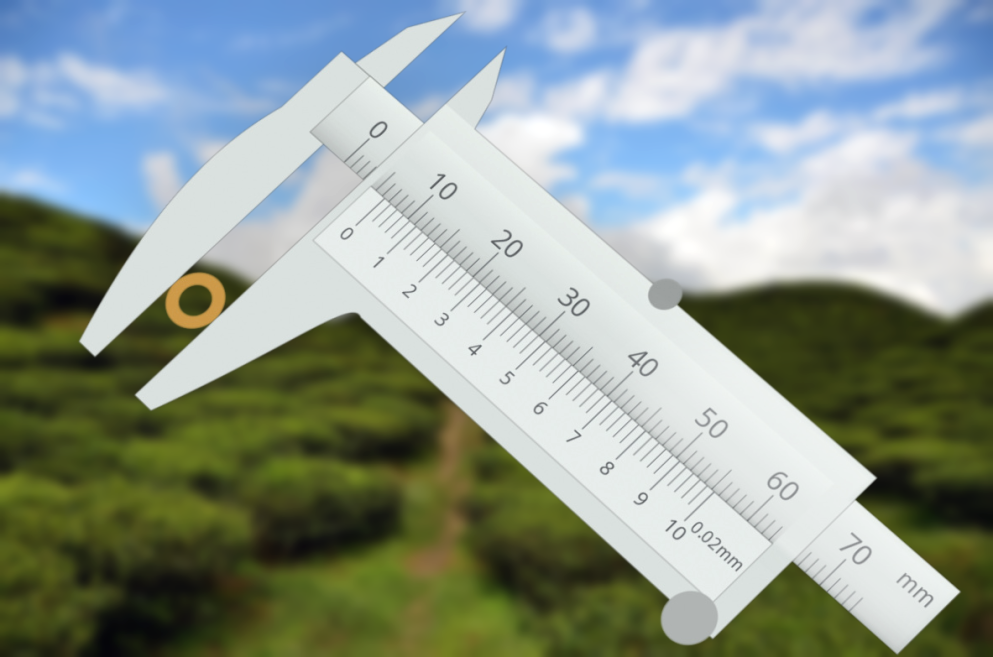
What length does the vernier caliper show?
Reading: 6.4 mm
